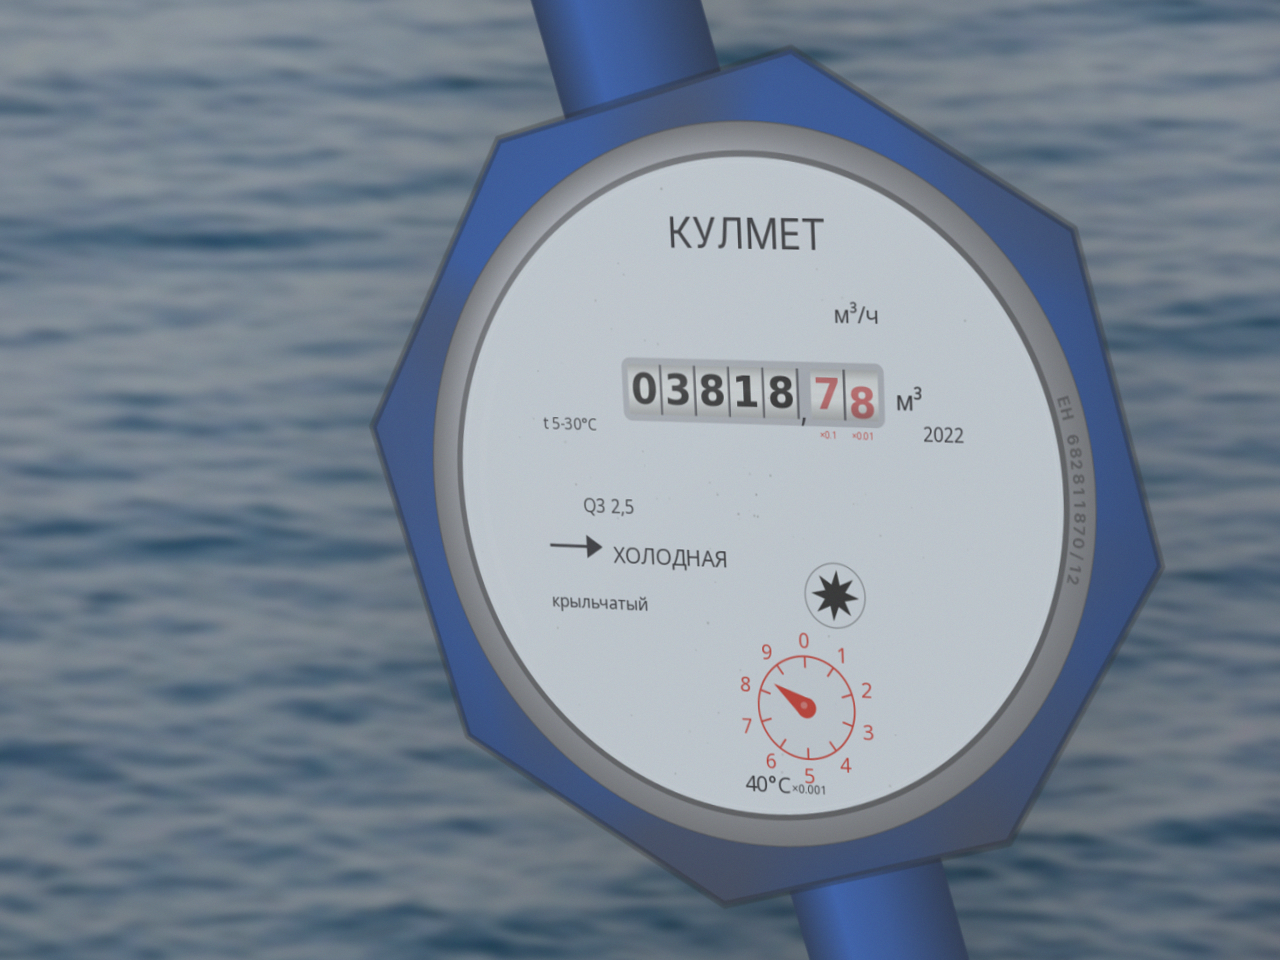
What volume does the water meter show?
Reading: 3818.778 m³
